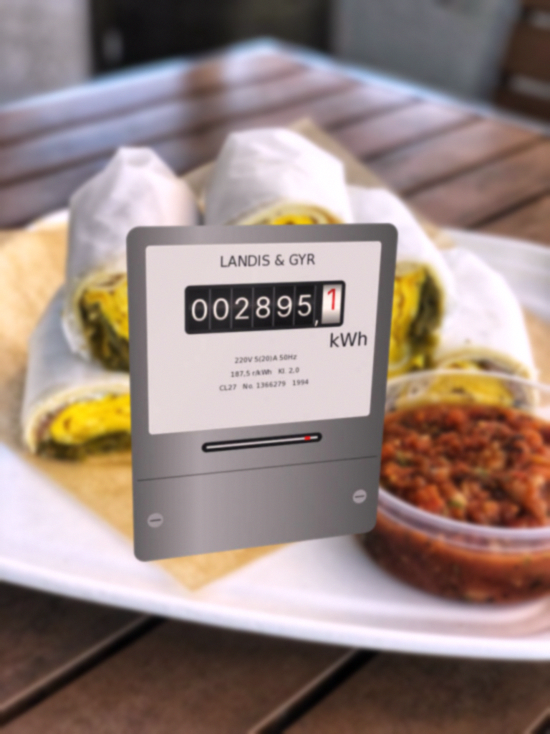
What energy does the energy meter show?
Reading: 2895.1 kWh
